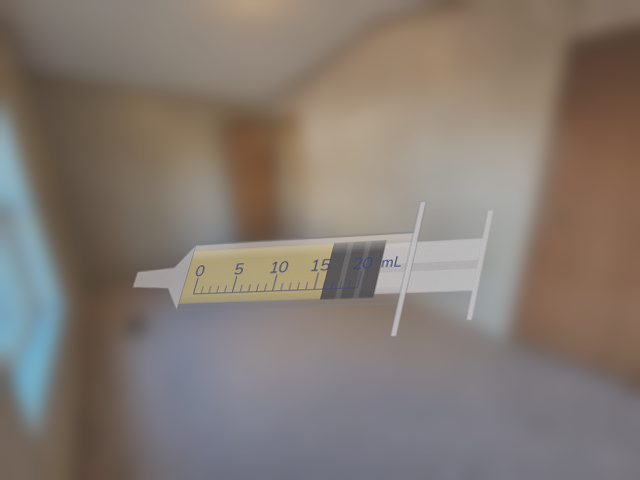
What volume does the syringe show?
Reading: 16 mL
